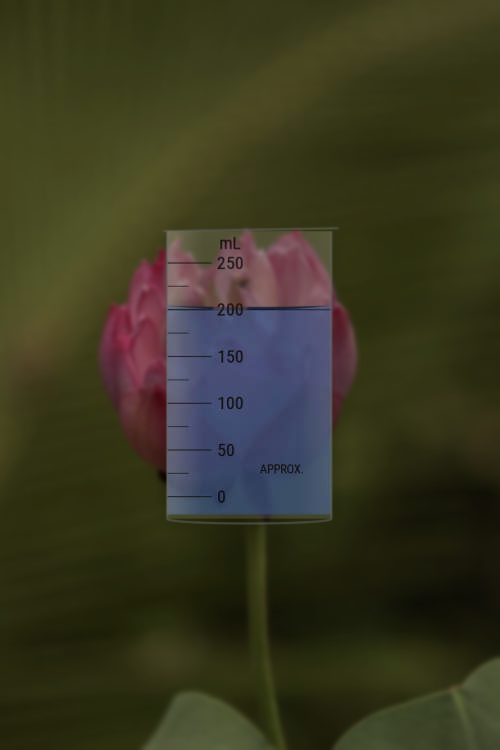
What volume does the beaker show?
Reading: 200 mL
